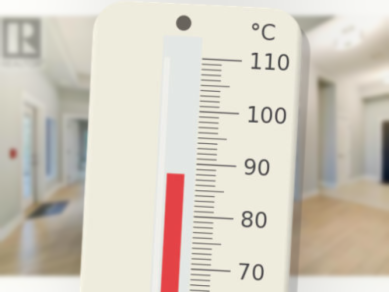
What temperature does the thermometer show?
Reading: 88 °C
